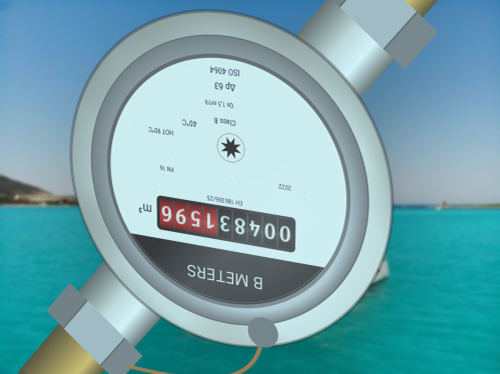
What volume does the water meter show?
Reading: 483.1596 m³
